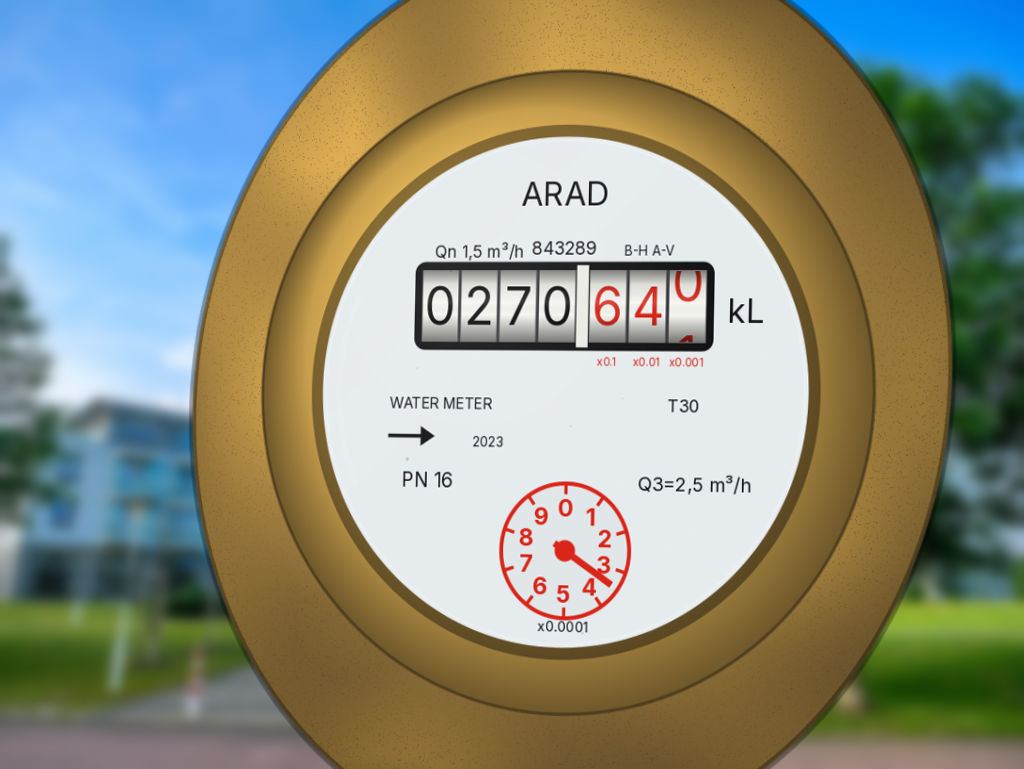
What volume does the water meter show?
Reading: 270.6403 kL
